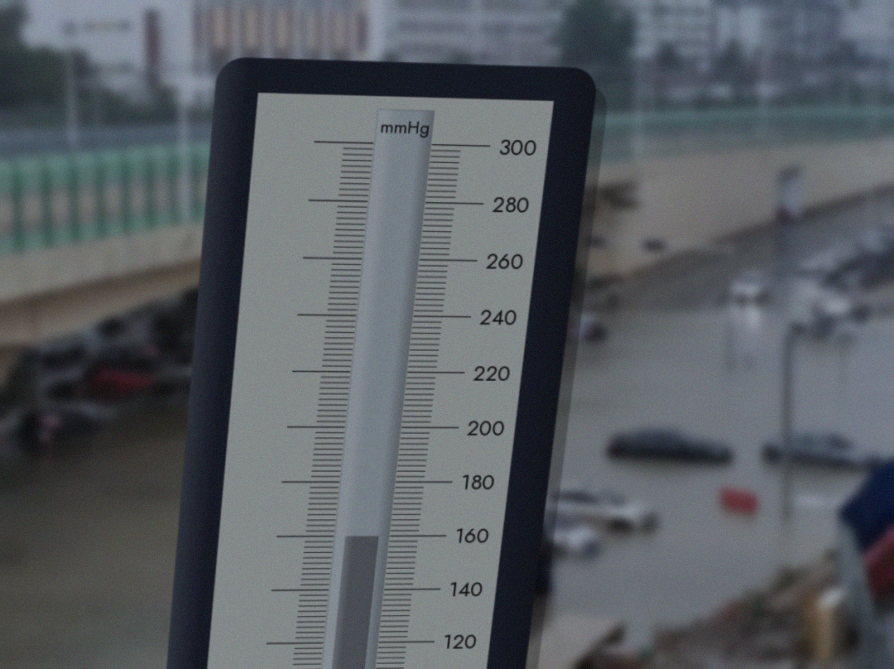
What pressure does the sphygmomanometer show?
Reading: 160 mmHg
